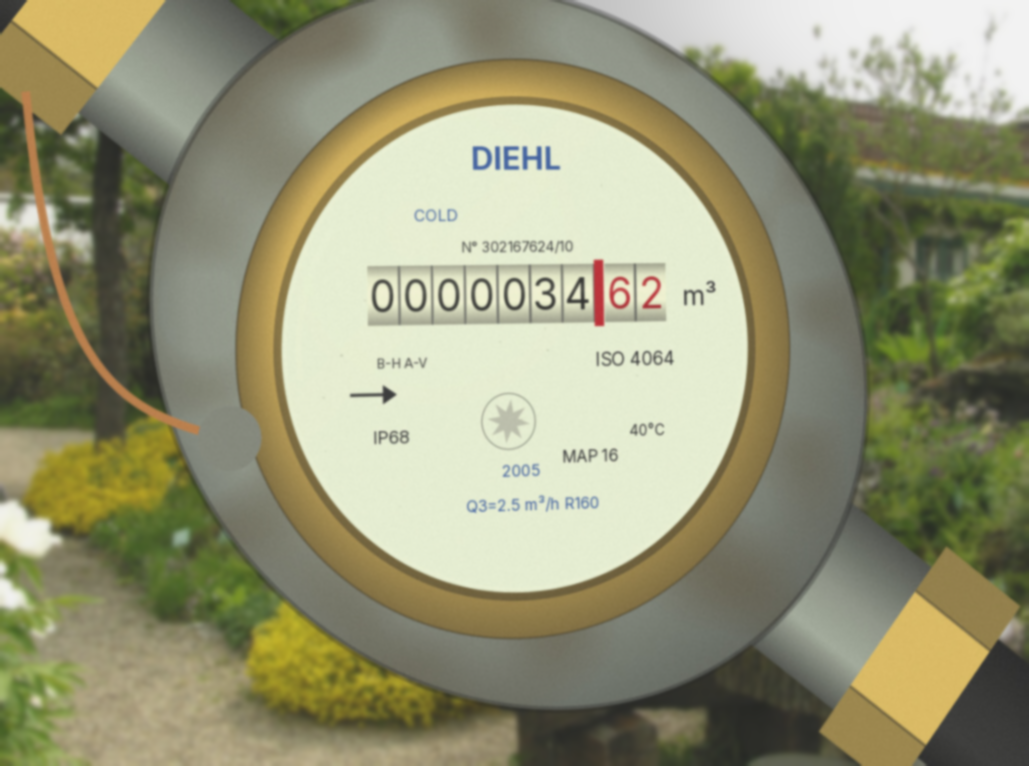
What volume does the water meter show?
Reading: 34.62 m³
